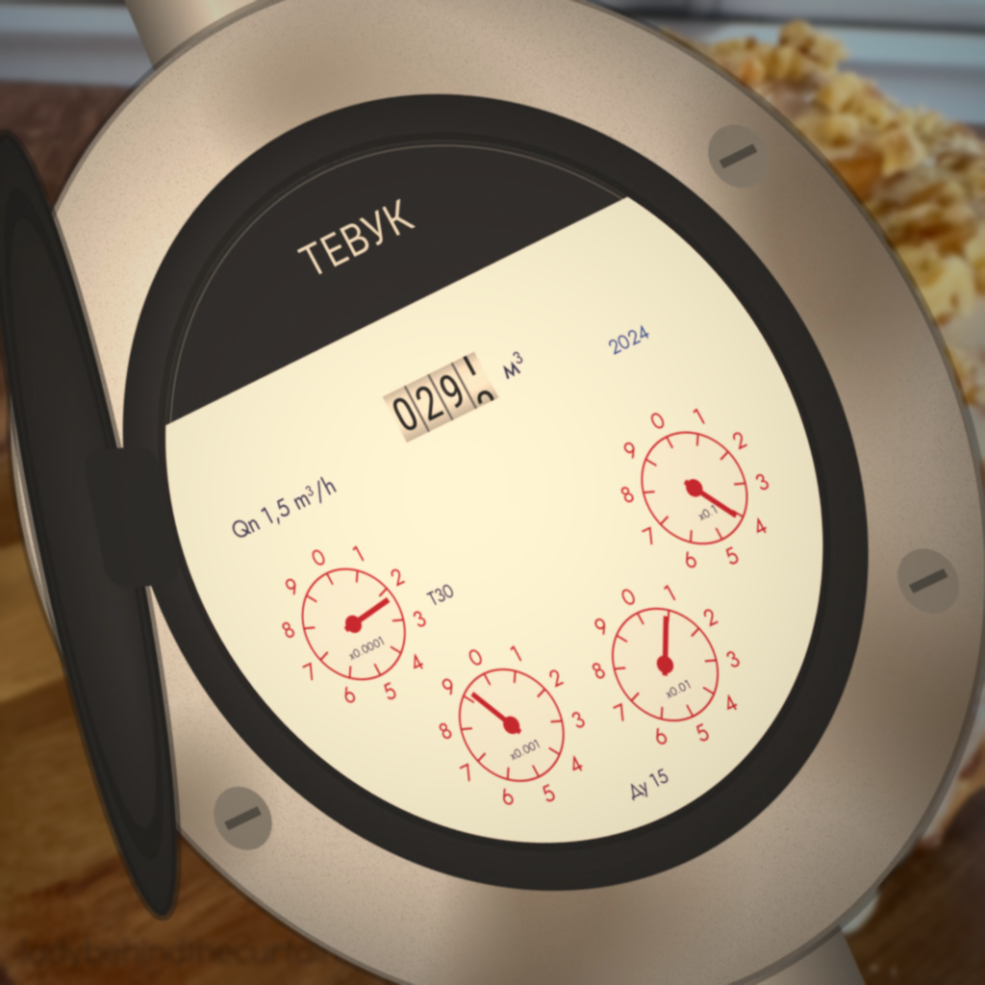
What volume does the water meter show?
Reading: 291.4092 m³
